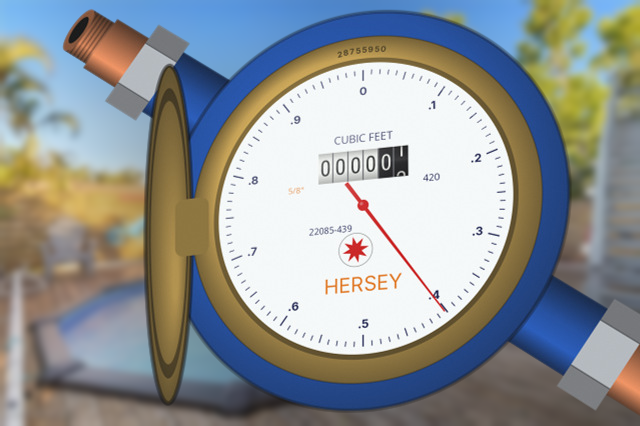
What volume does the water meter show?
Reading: 1.40 ft³
